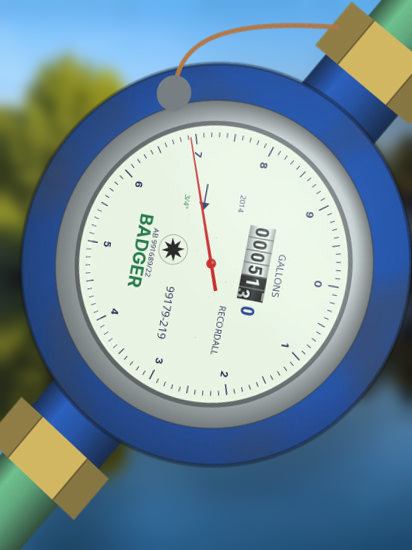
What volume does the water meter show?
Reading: 5126.9 gal
